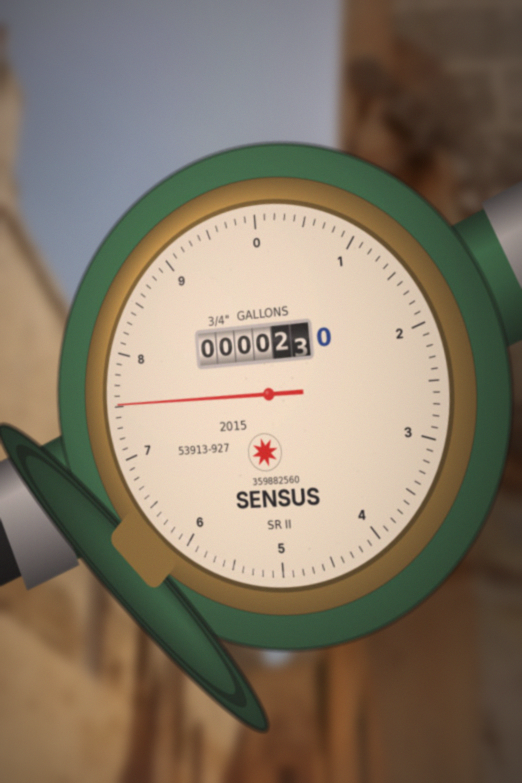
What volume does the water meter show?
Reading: 227.5 gal
